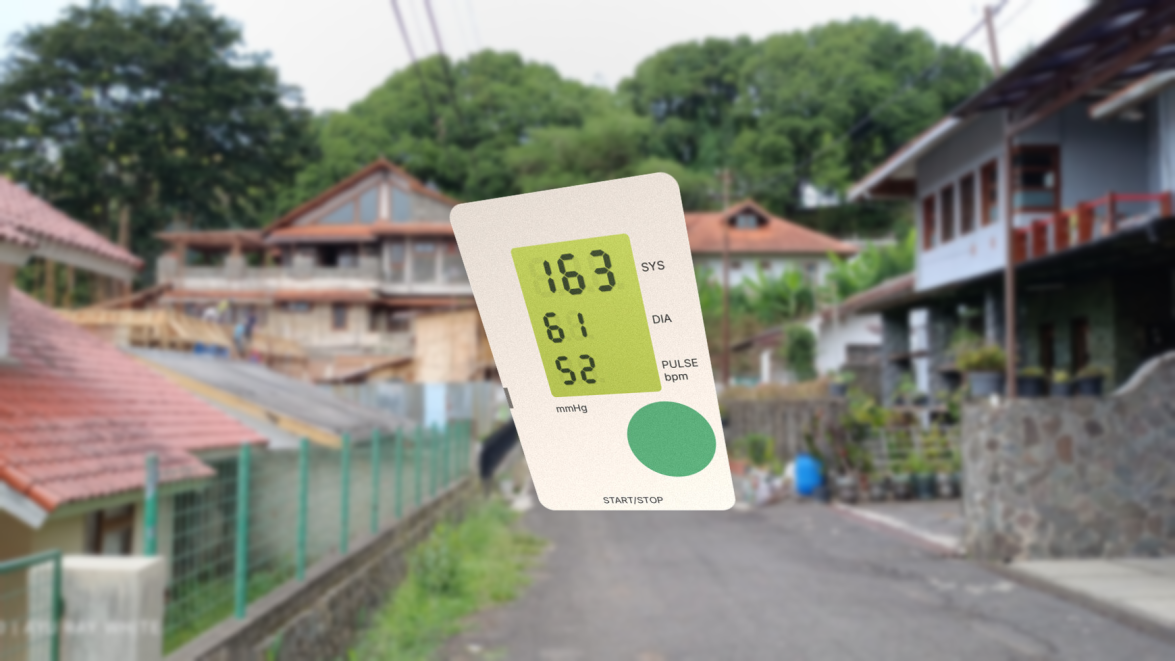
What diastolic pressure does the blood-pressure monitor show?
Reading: 61 mmHg
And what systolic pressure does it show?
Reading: 163 mmHg
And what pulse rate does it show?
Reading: 52 bpm
